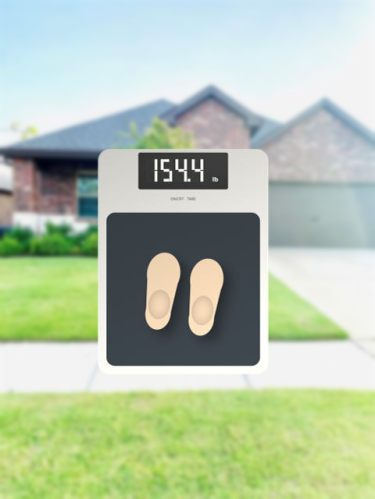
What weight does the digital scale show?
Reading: 154.4 lb
